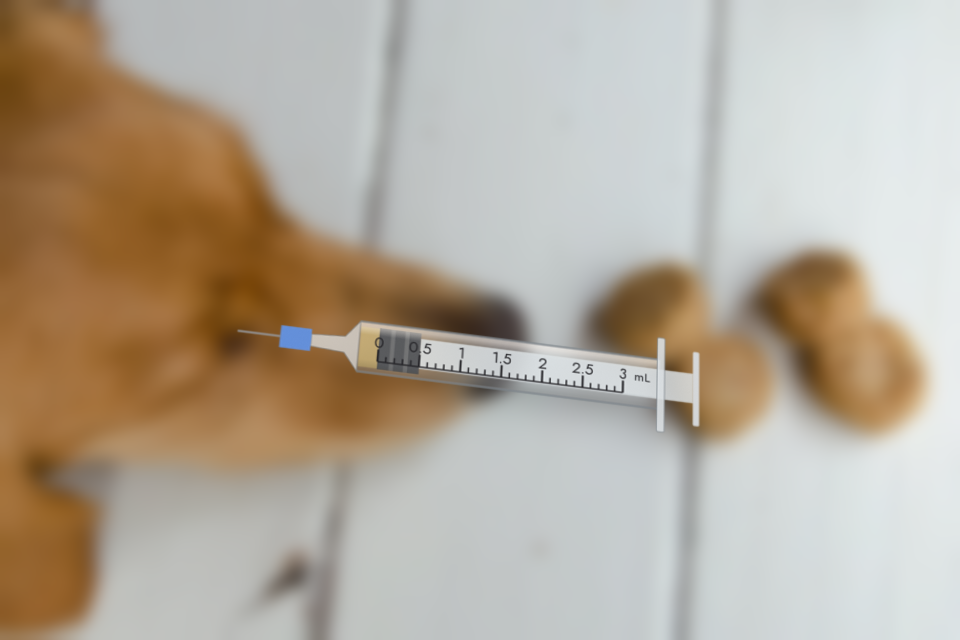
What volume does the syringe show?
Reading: 0 mL
